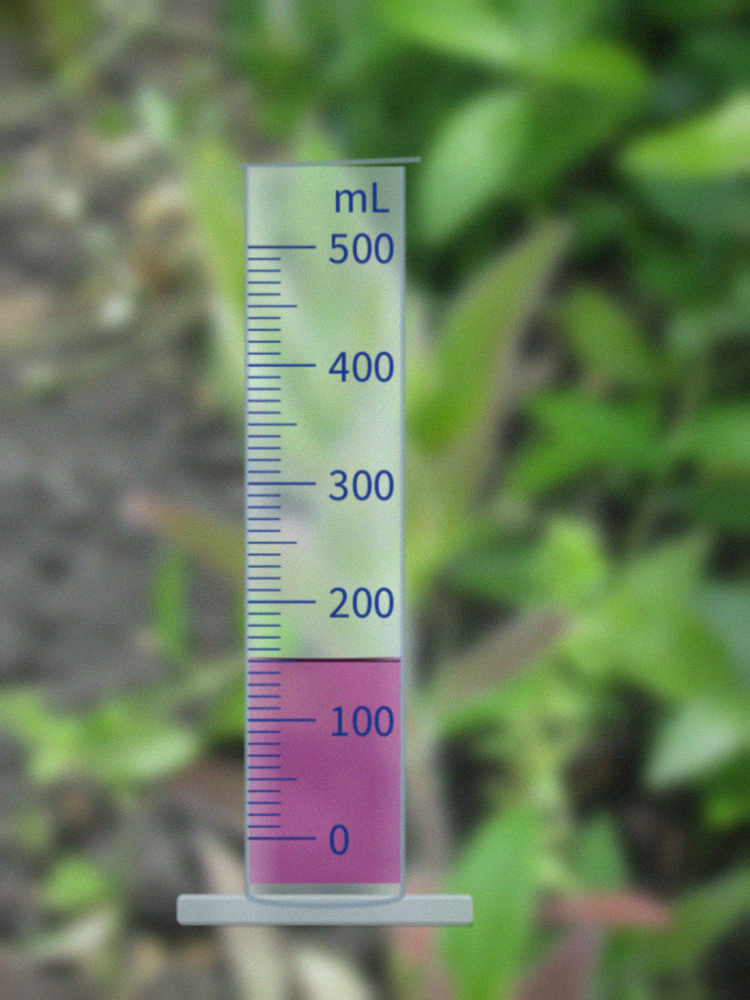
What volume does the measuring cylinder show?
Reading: 150 mL
